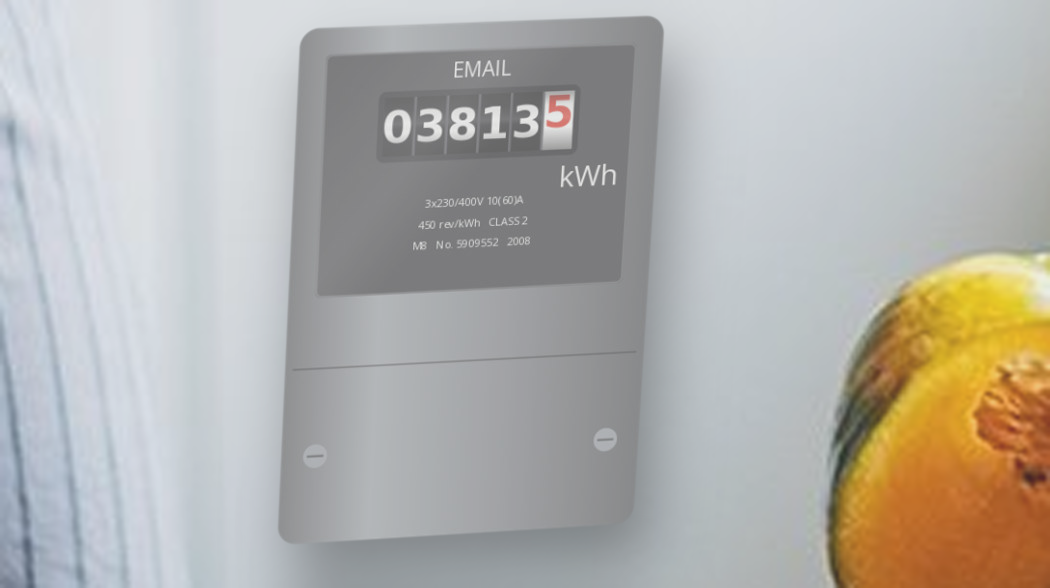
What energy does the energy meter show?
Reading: 3813.5 kWh
